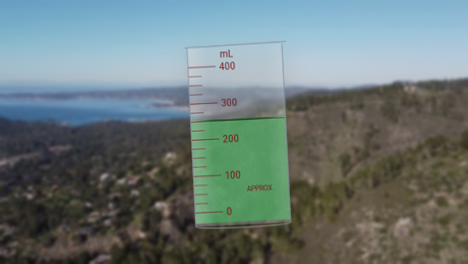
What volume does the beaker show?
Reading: 250 mL
